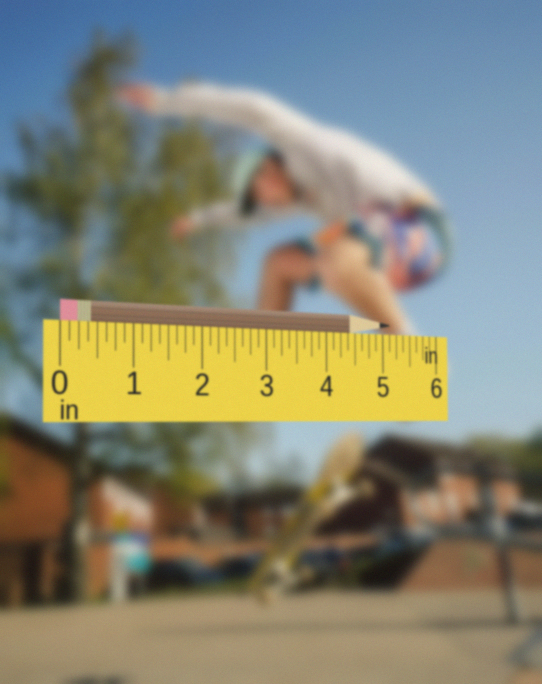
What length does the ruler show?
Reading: 5.125 in
